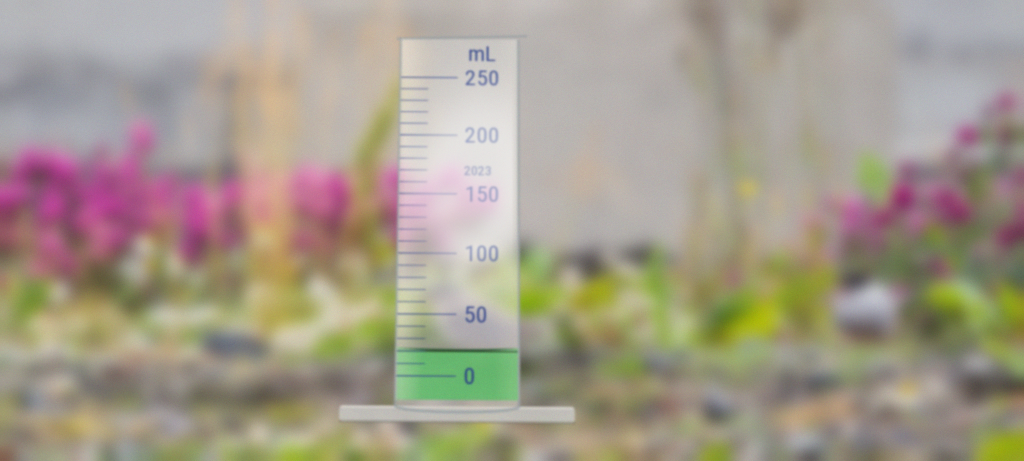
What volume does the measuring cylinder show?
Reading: 20 mL
